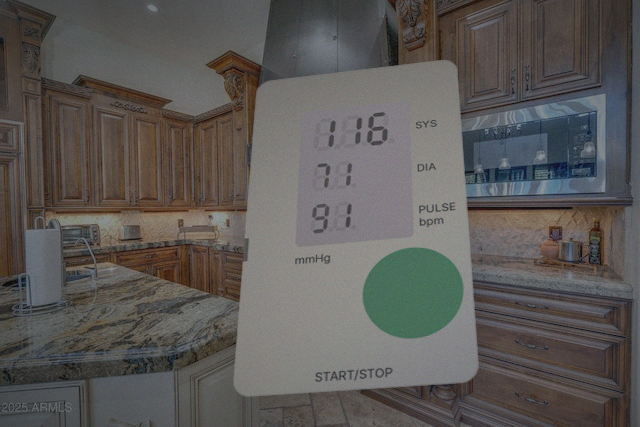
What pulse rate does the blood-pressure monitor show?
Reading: 91 bpm
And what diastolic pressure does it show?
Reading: 71 mmHg
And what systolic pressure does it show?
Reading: 116 mmHg
